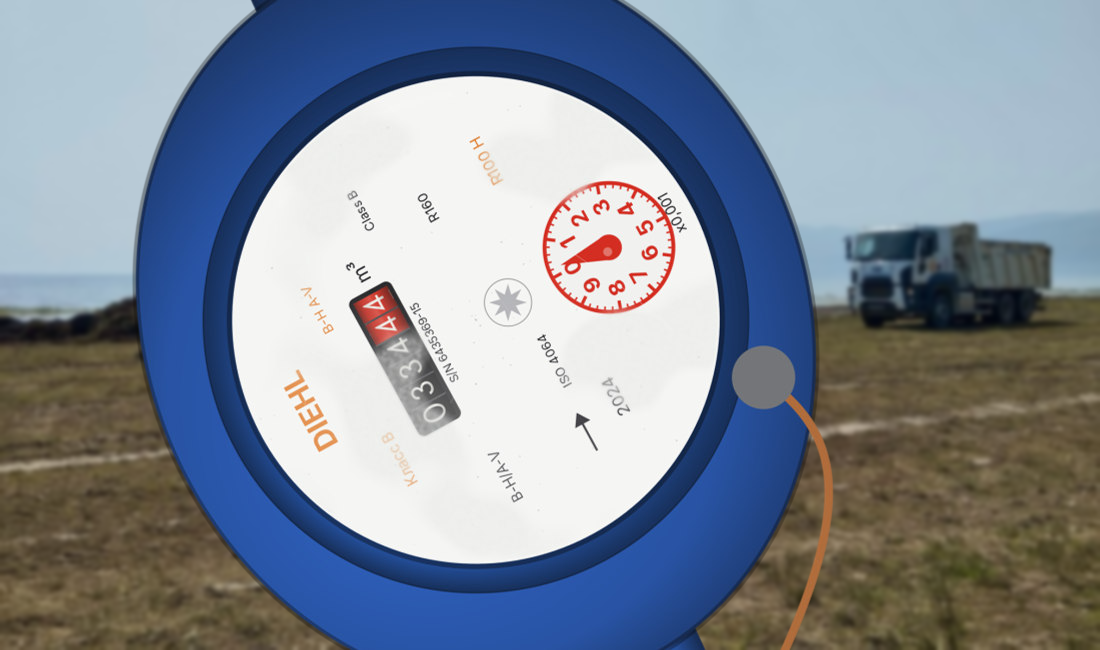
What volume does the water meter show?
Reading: 334.440 m³
